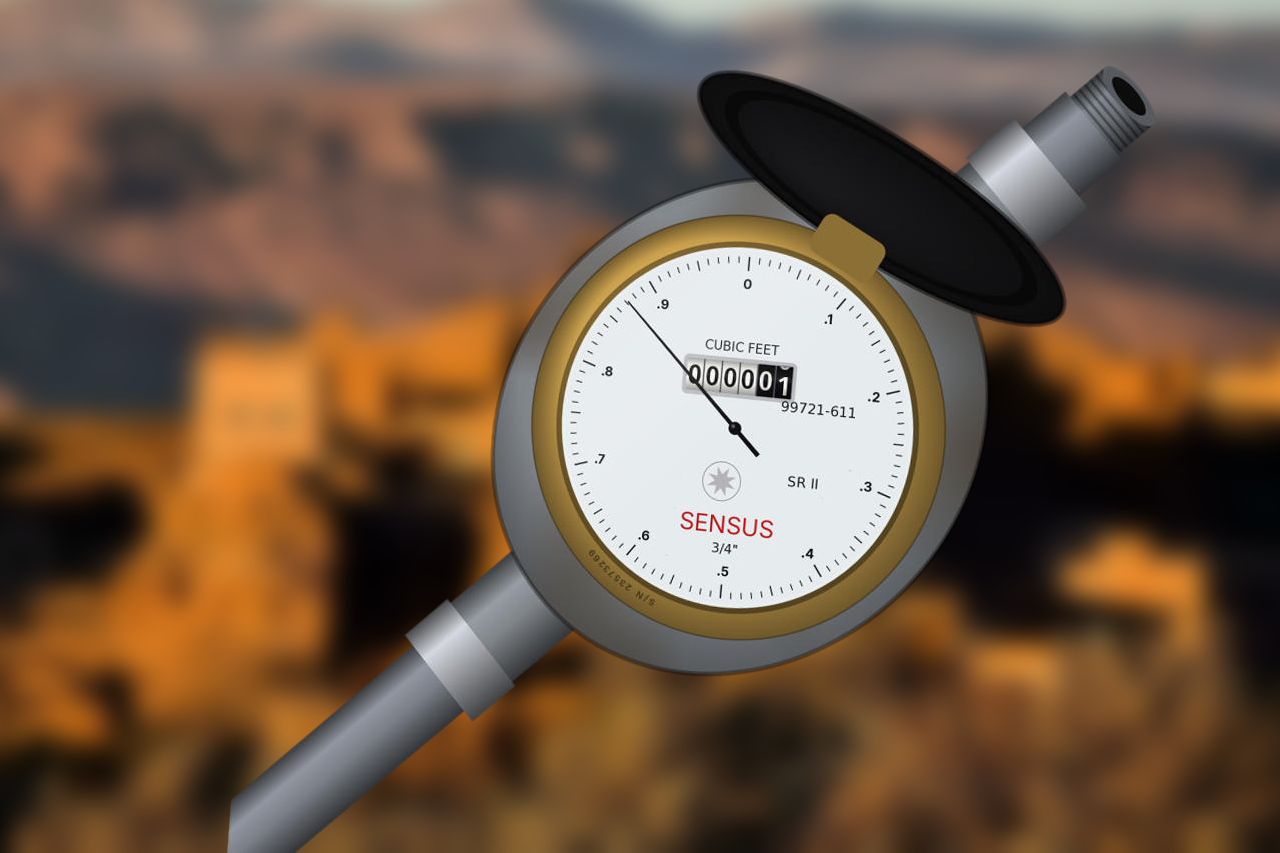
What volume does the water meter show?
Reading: 0.87 ft³
